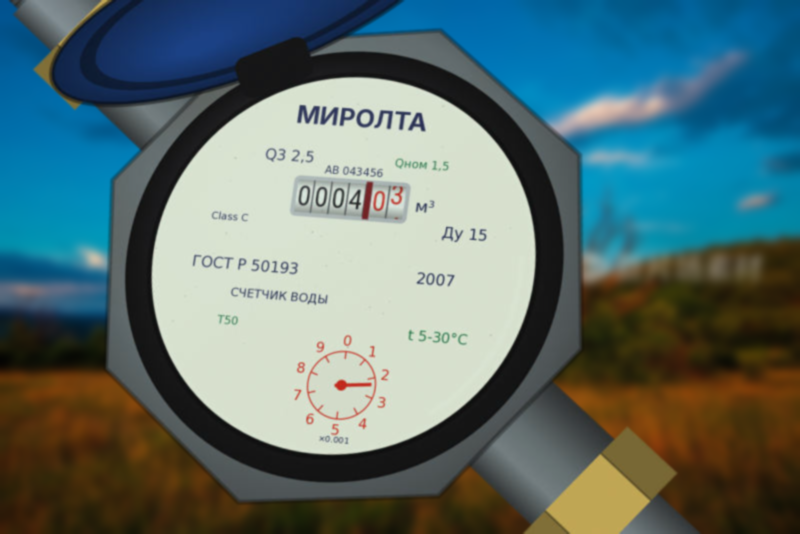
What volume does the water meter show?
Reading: 4.032 m³
